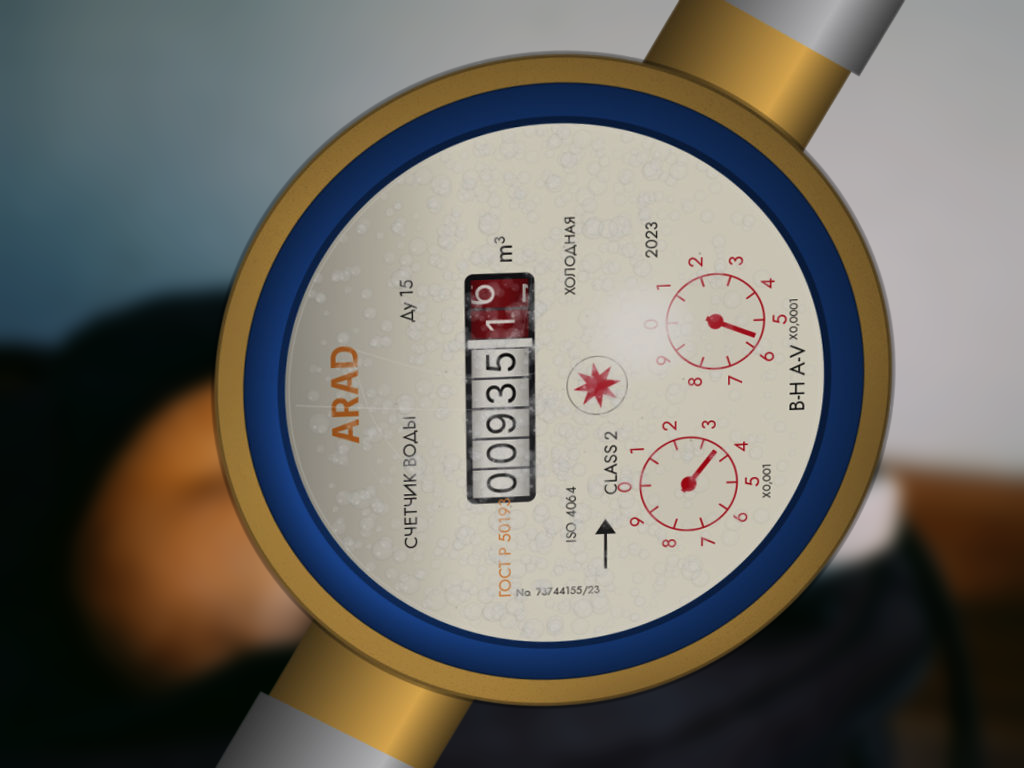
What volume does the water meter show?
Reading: 935.1635 m³
